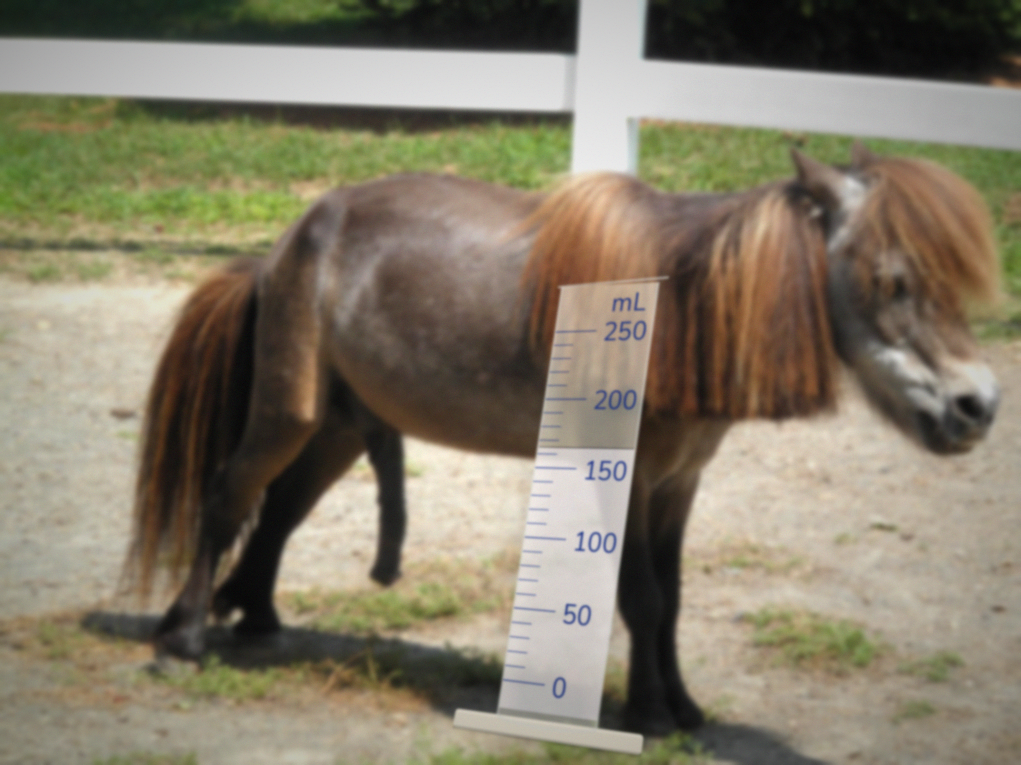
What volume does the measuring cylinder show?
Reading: 165 mL
